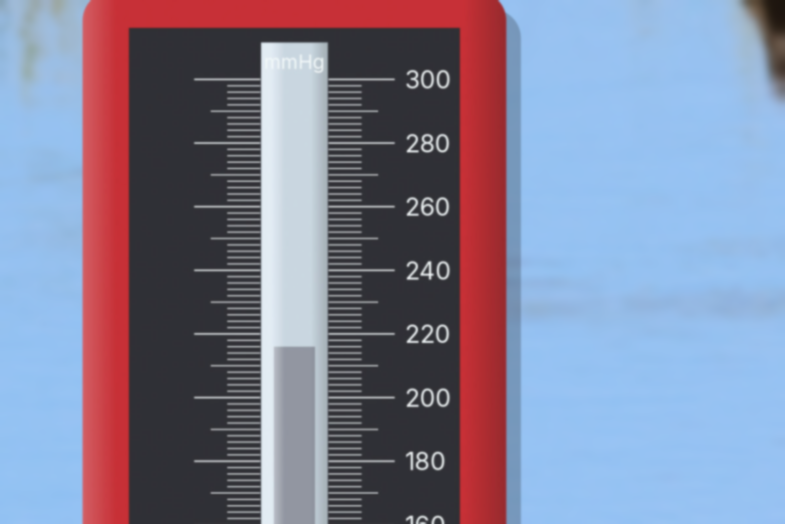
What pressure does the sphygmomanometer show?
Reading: 216 mmHg
